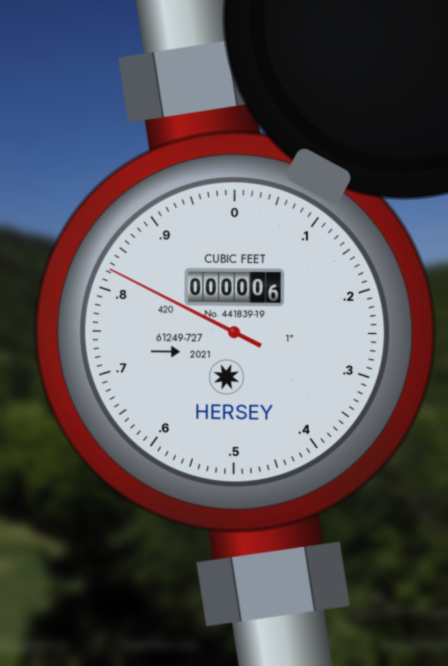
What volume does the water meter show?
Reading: 5.82 ft³
